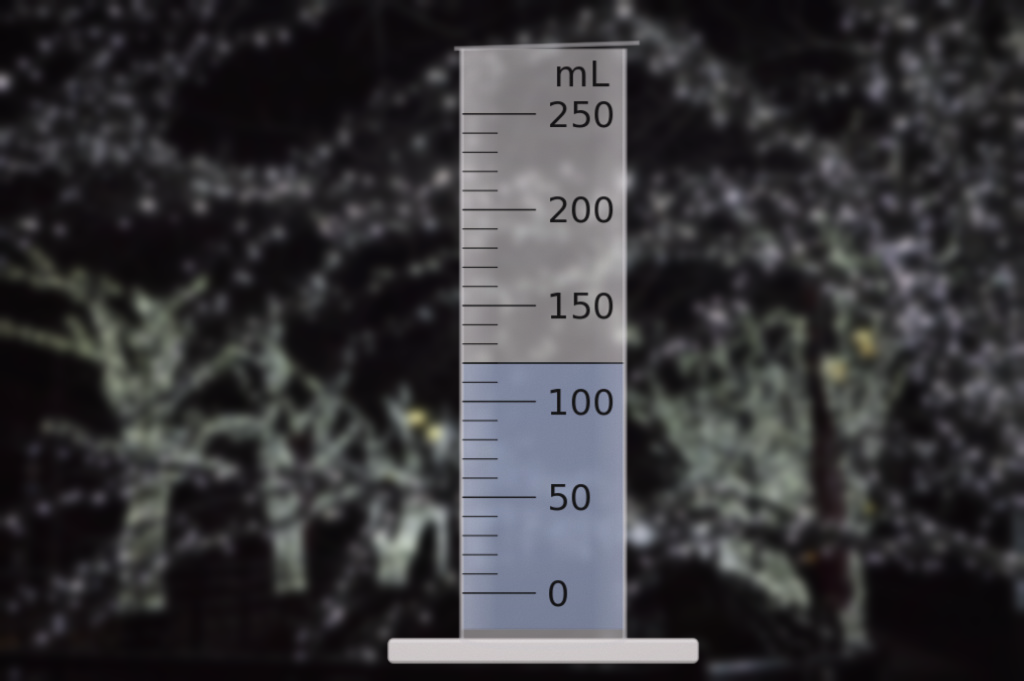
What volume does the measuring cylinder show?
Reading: 120 mL
